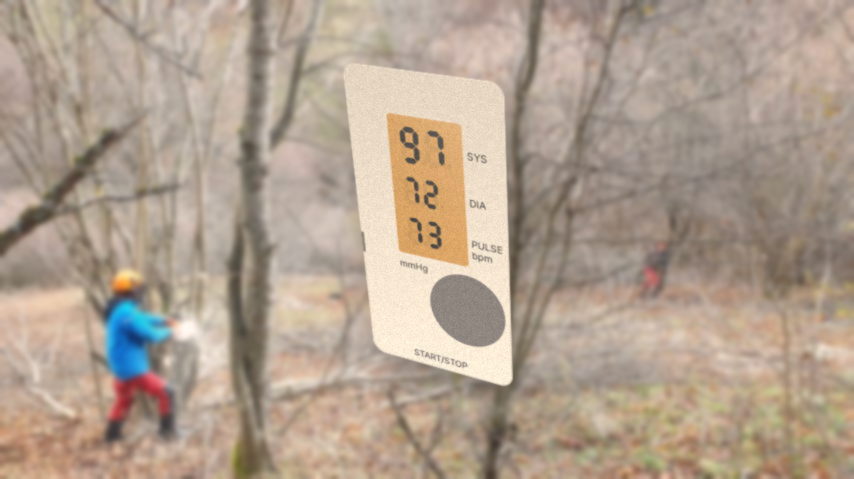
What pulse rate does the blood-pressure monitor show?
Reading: 73 bpm
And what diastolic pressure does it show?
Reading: 72 mmHg
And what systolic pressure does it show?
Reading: 97 mmHg
